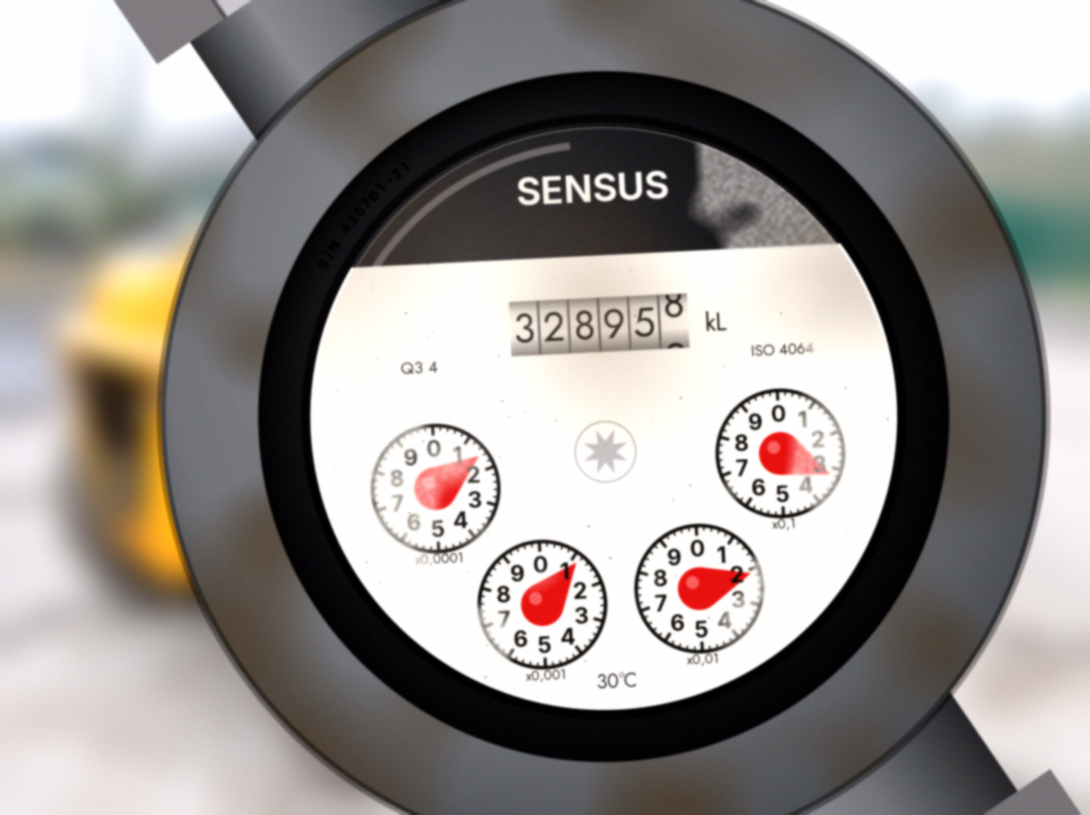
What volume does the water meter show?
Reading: 328958.3211 kL
